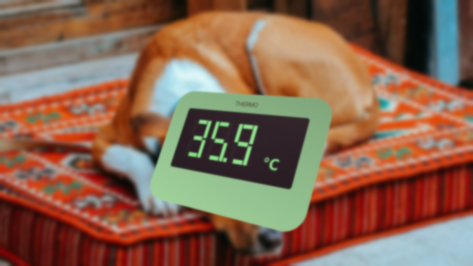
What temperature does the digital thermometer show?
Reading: 35.9 °C
